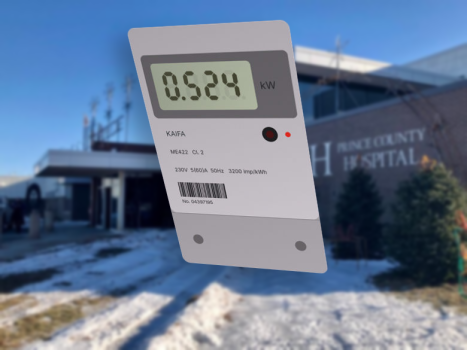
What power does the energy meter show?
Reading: 0.524 kW
